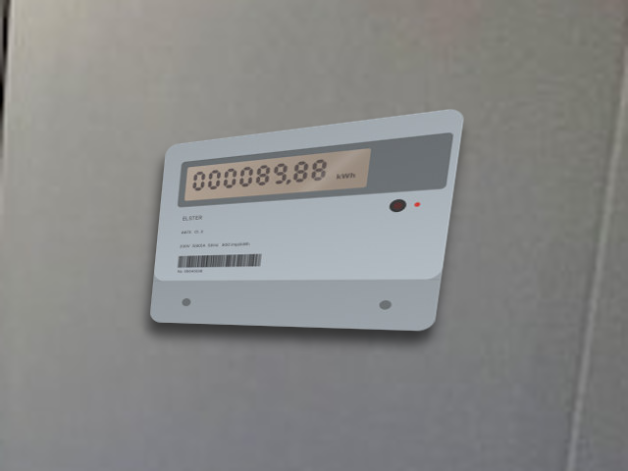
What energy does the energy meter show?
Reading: 89.88 kWh
